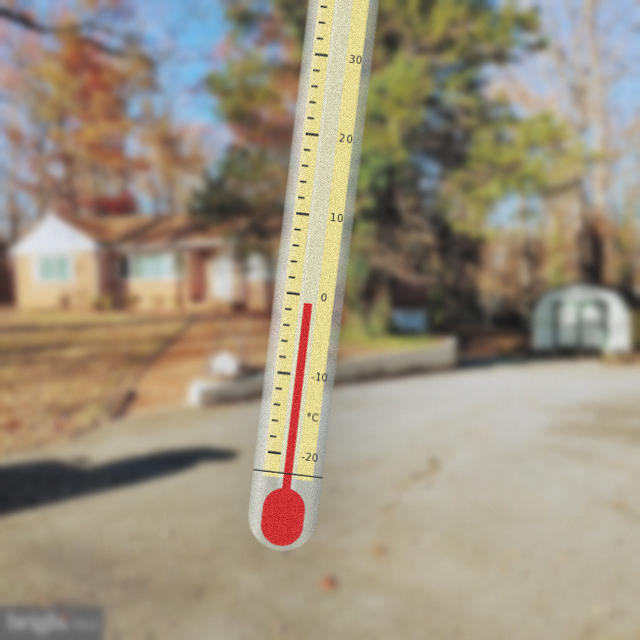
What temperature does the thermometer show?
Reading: -1 °C
